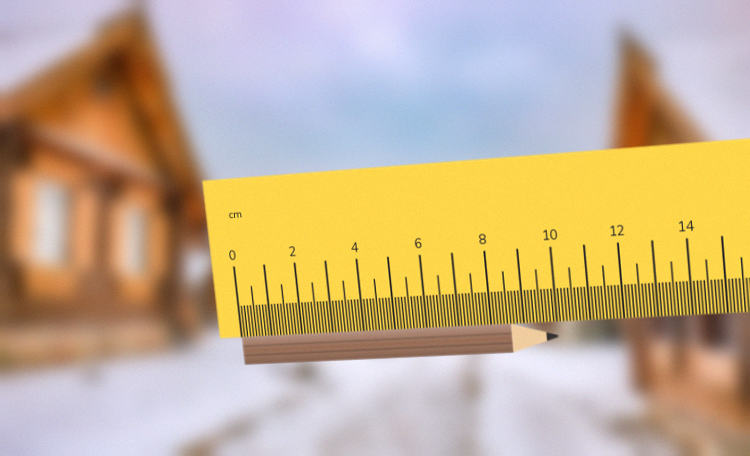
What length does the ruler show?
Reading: 10 cm
